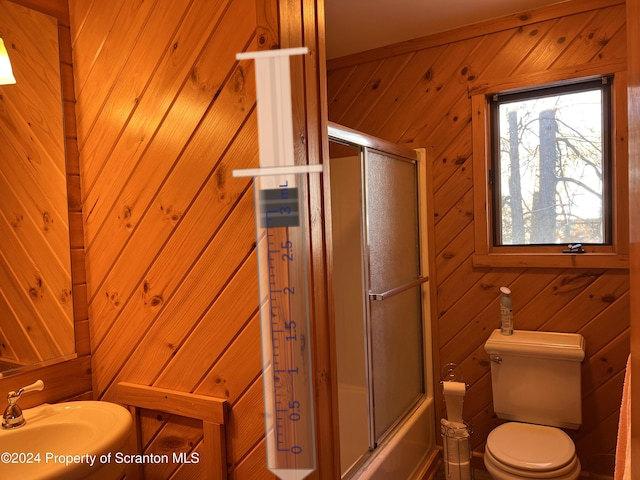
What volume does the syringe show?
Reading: 2.8 mL
